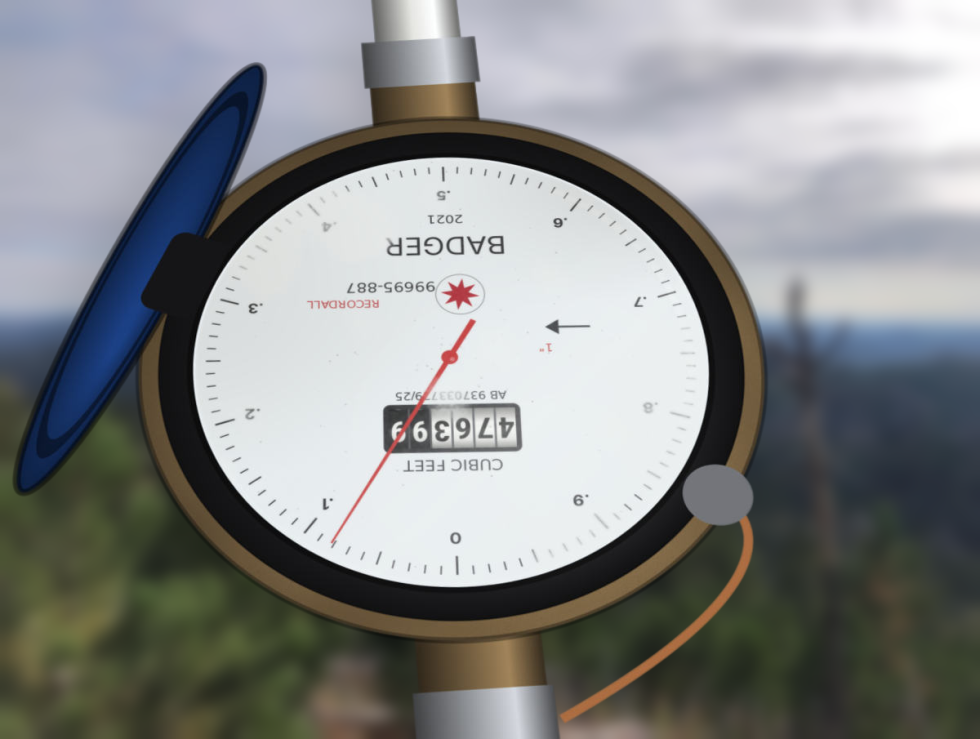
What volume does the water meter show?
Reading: 476399.08 ft³
